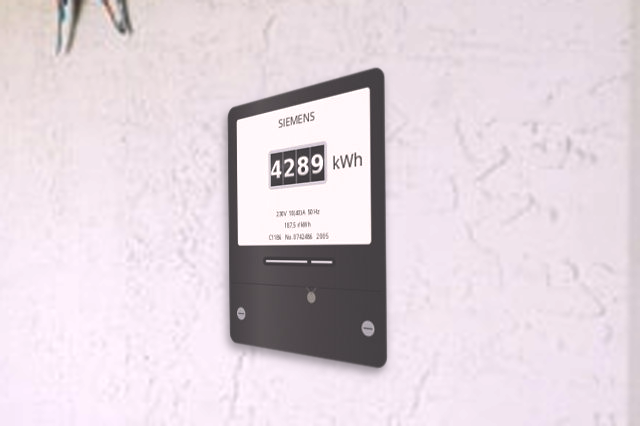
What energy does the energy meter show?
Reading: 4289 kWh
